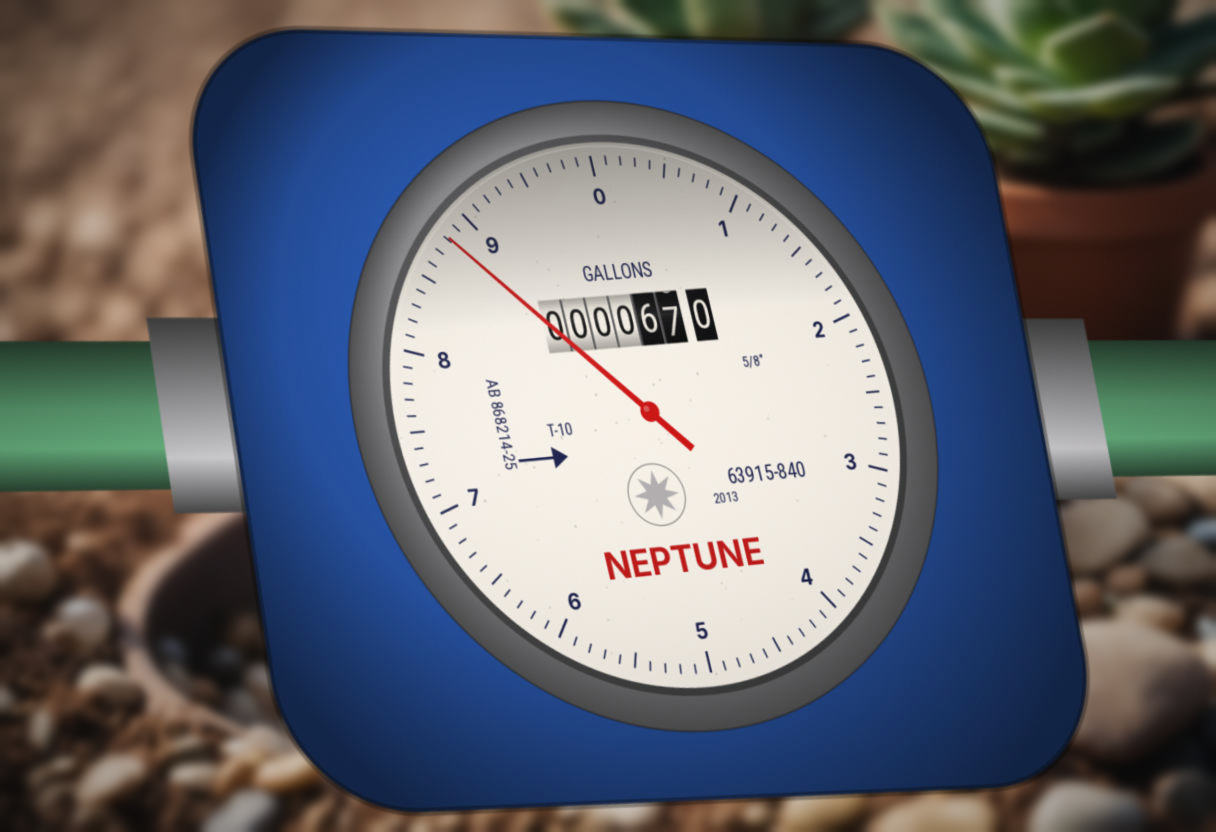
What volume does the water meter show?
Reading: 668.8 gal
